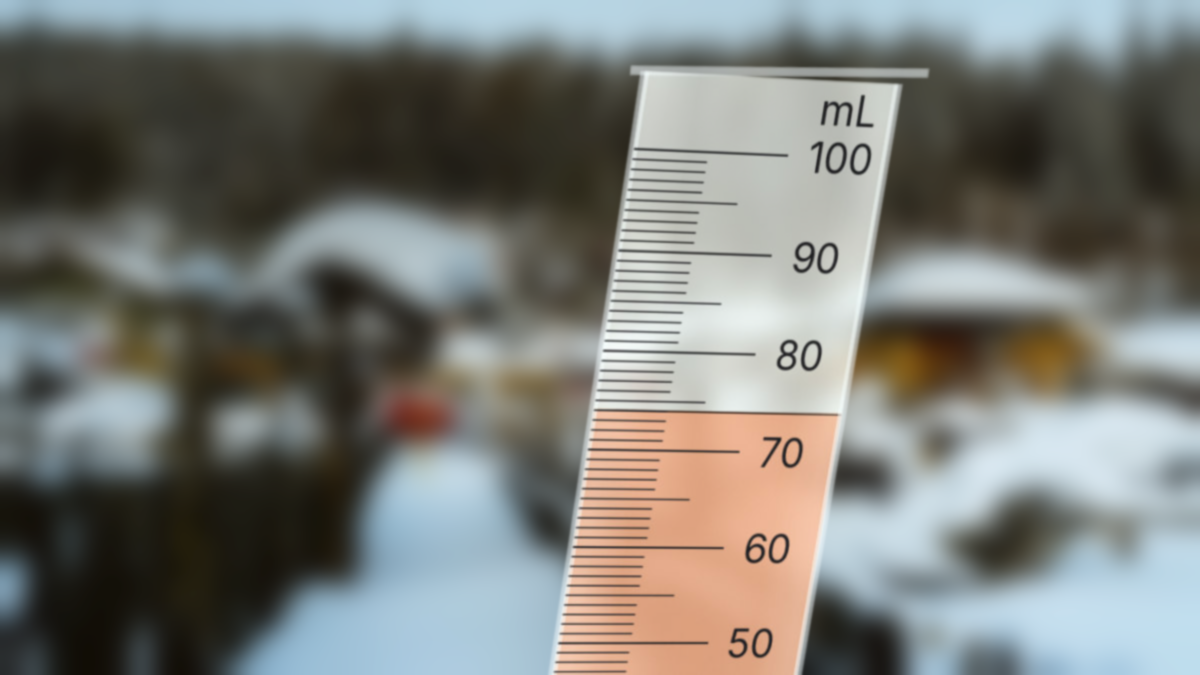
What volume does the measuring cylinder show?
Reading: 74 mL
